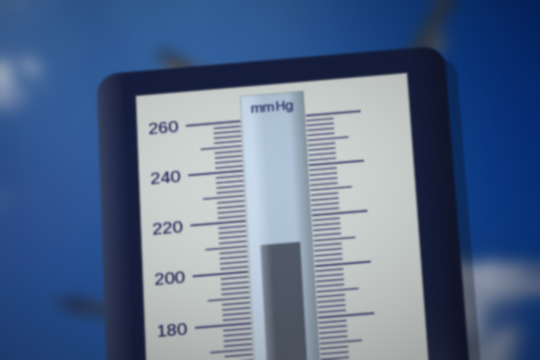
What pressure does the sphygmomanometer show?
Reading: 210 mmHg
